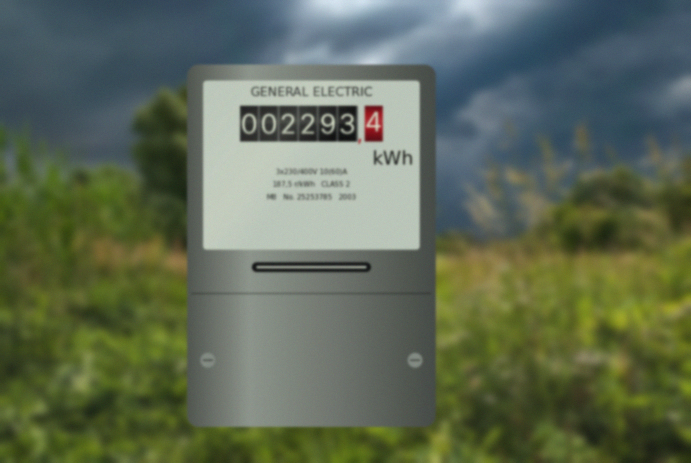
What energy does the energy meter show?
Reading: 2293.4 kWh
